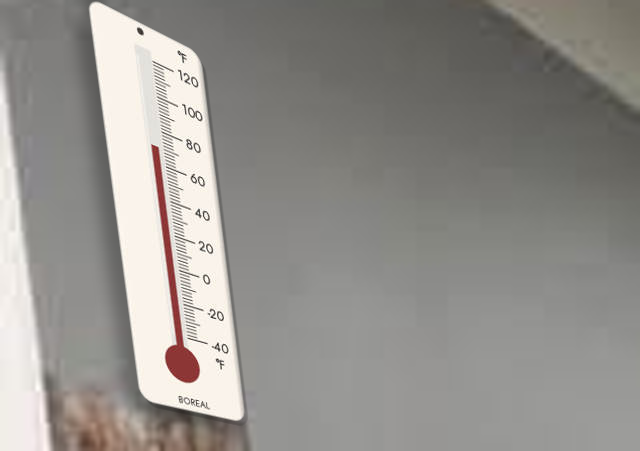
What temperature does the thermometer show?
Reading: 70 °F
